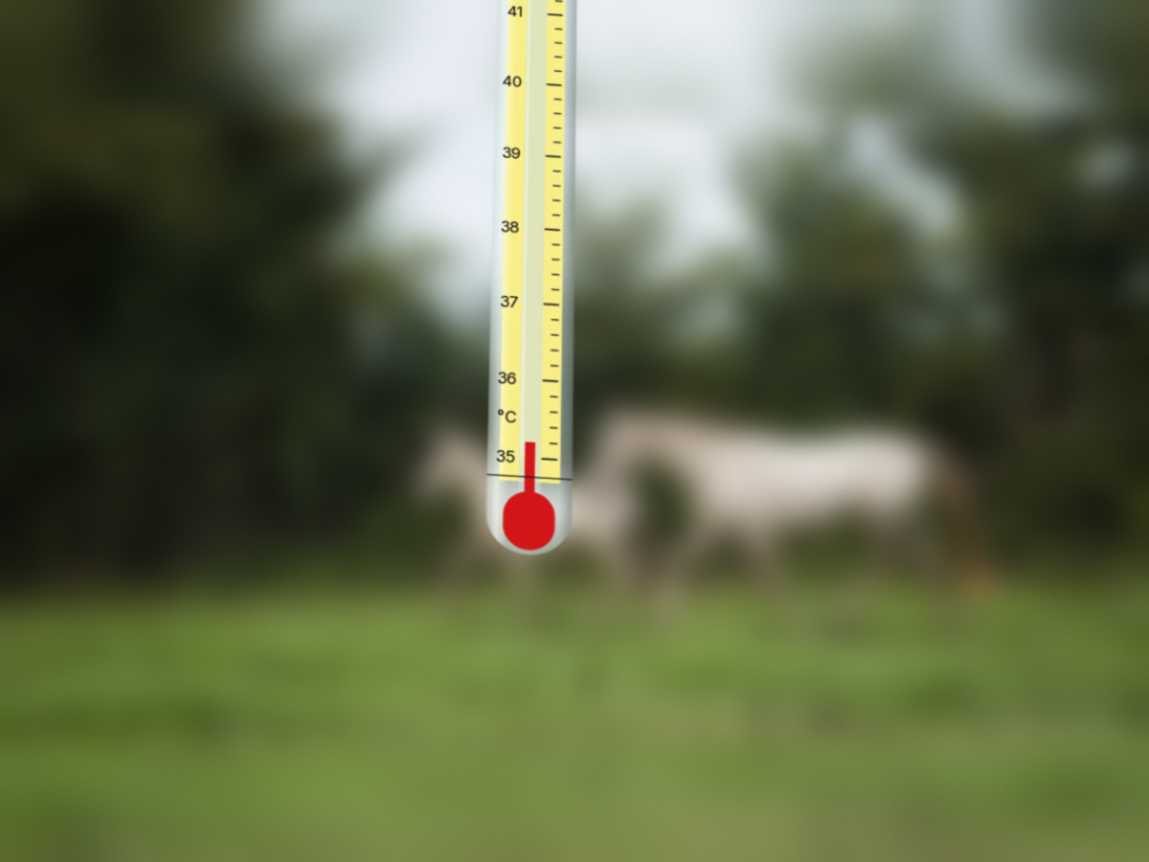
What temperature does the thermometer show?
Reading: 35.2 °C
